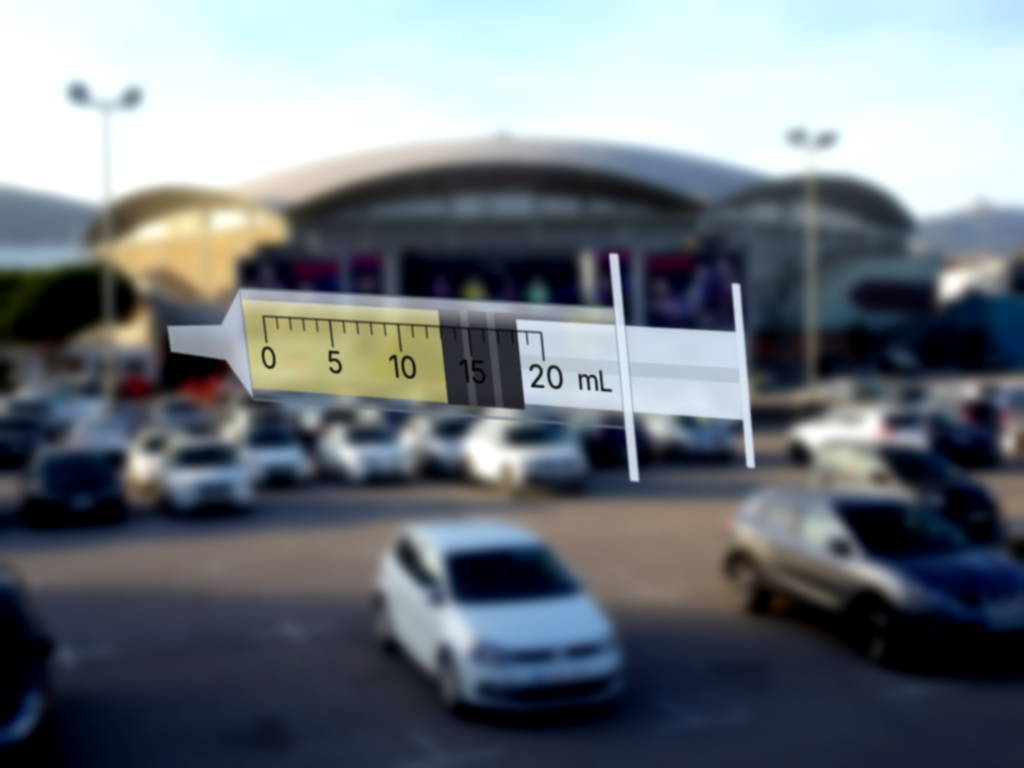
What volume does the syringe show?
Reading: 13 mL
